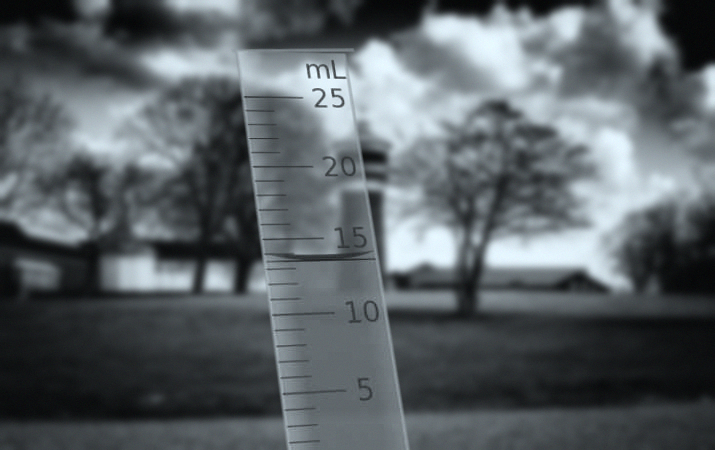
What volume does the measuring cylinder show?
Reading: 13.5 mL
